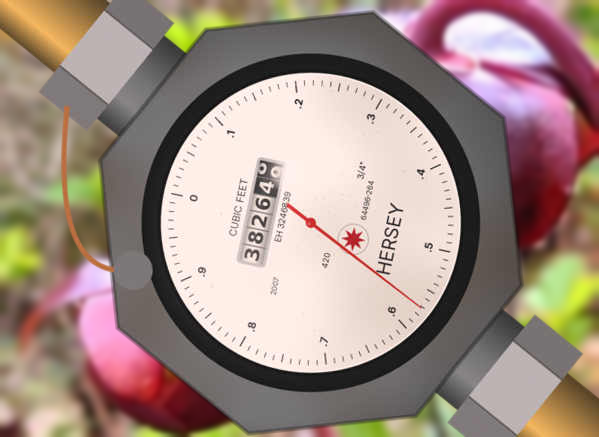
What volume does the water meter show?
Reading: 382648.57 ft³
